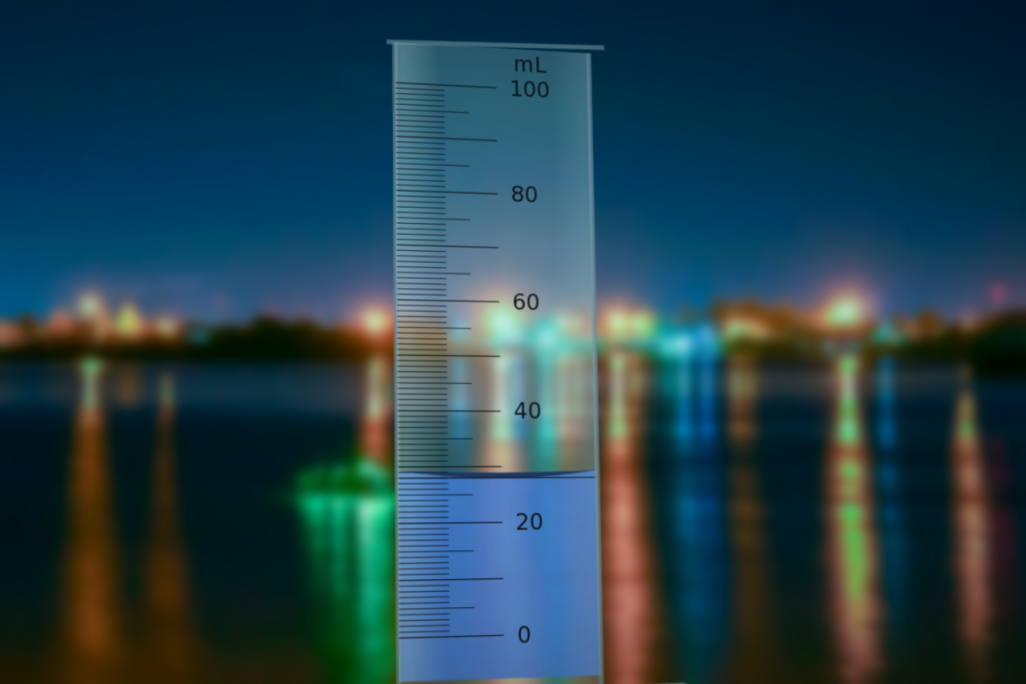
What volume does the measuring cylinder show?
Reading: 28 mL
